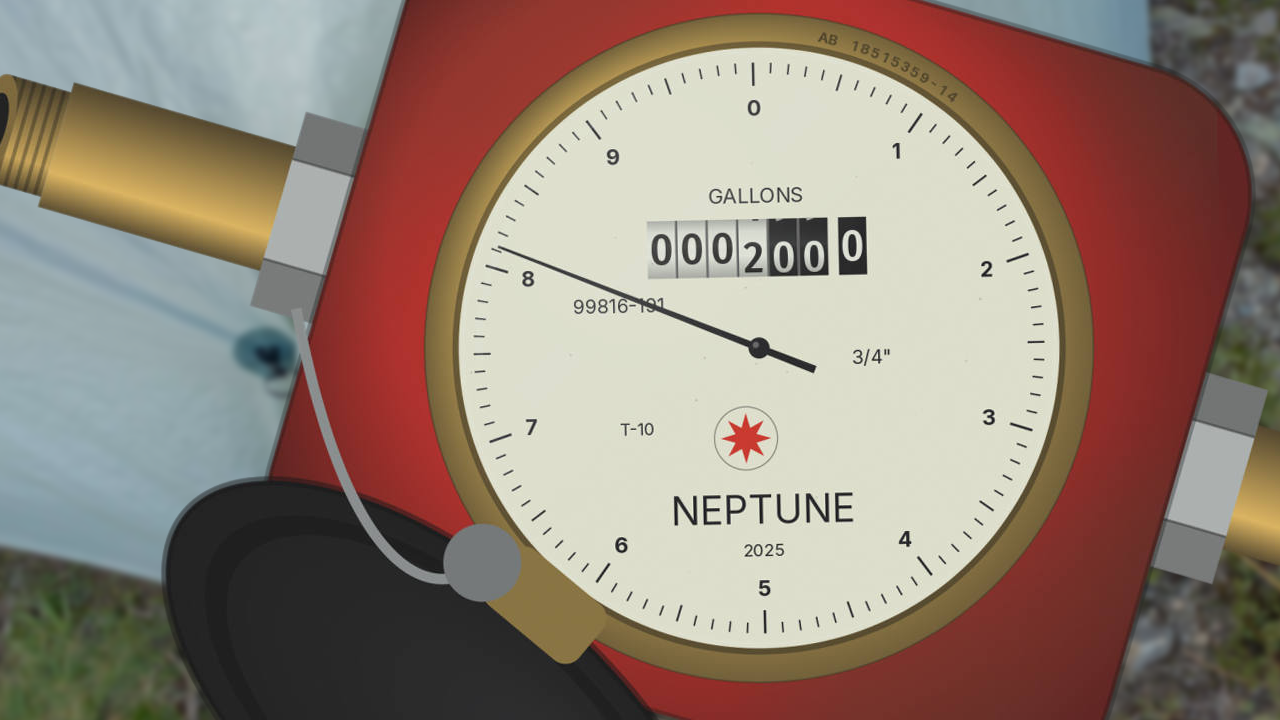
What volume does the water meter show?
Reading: 1998.1 gal
